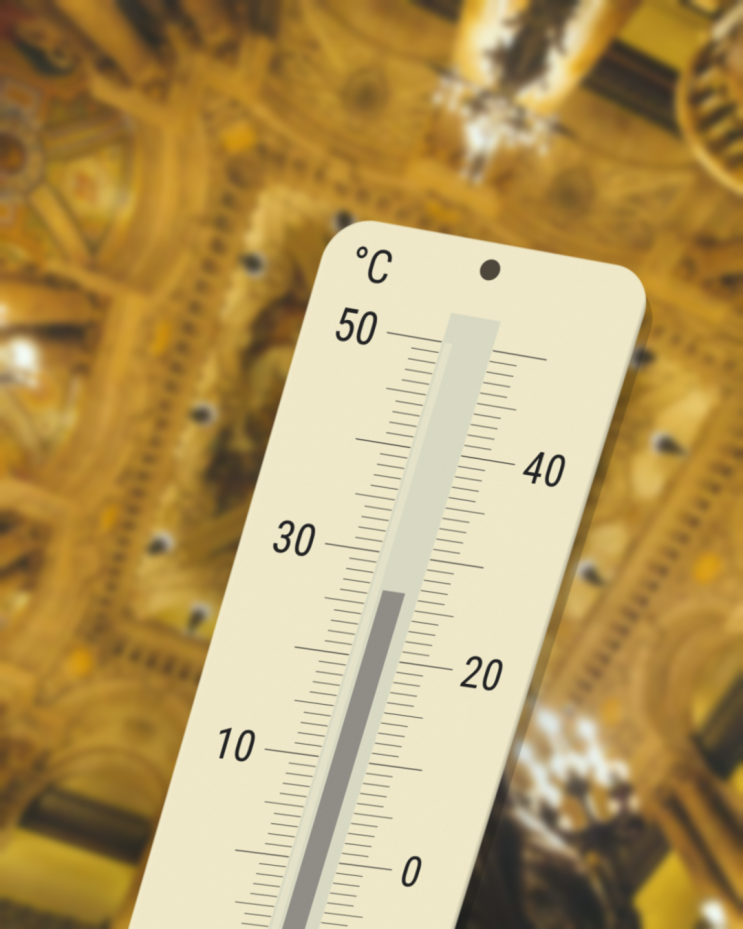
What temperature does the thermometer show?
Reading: 26.5 °C
